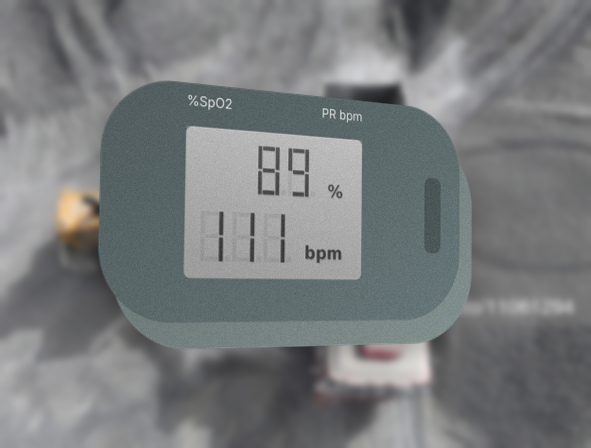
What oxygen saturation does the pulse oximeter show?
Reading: 89 %
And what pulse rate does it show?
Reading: 111 bpm
